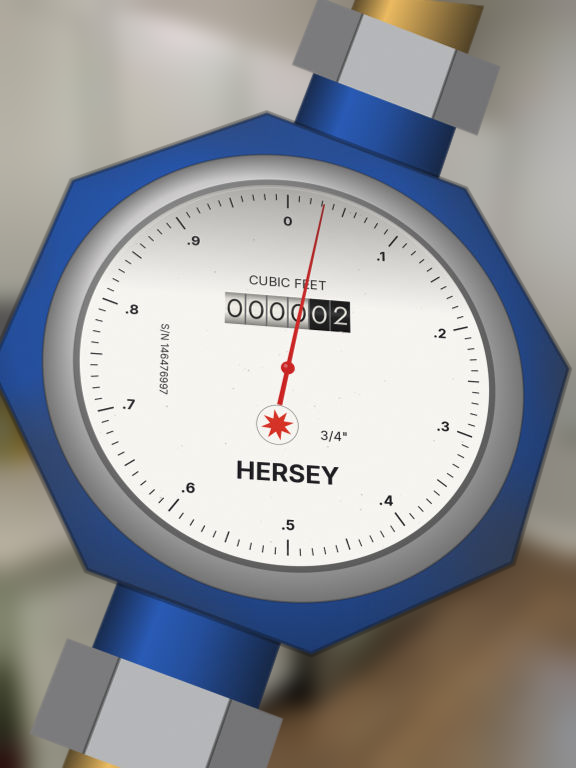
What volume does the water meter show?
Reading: 2.03 ft³
